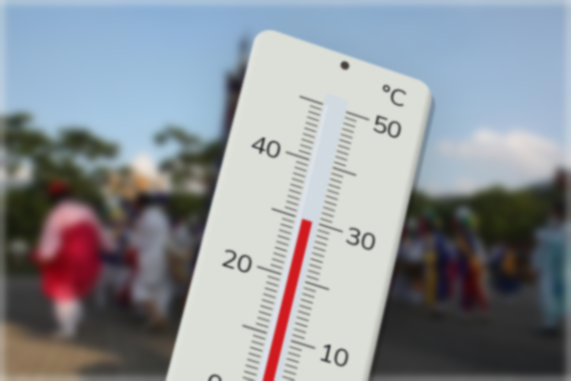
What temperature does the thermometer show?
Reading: 30 °C
